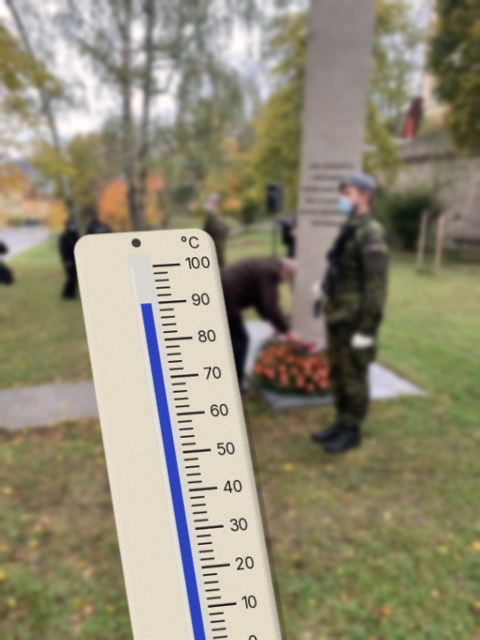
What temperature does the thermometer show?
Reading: 90 °C
